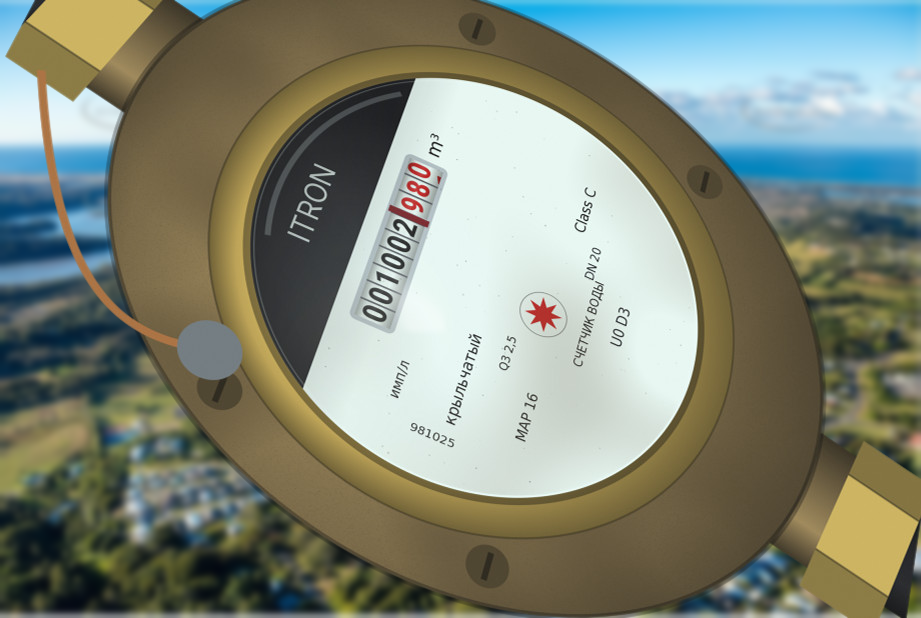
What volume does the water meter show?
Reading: 1002.980 m³
